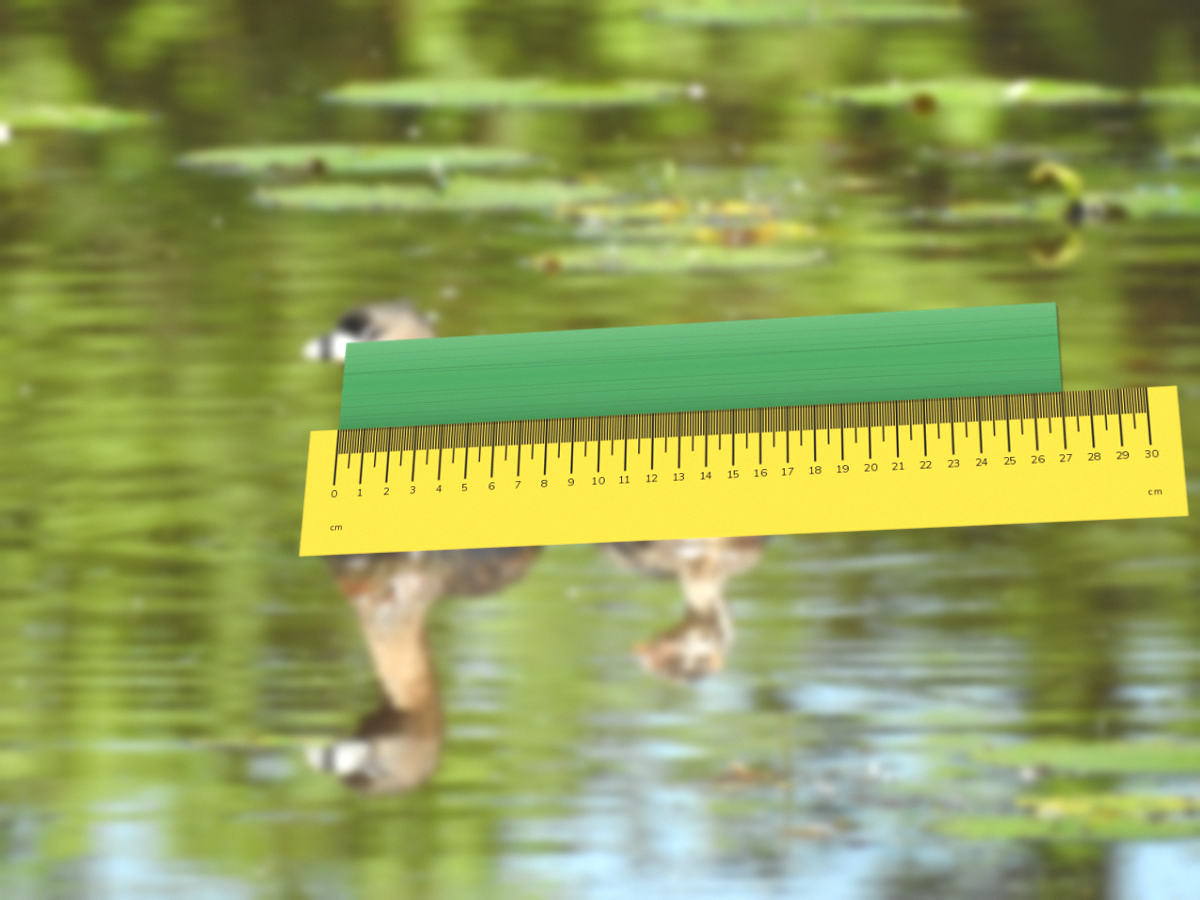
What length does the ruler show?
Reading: 27 cm
